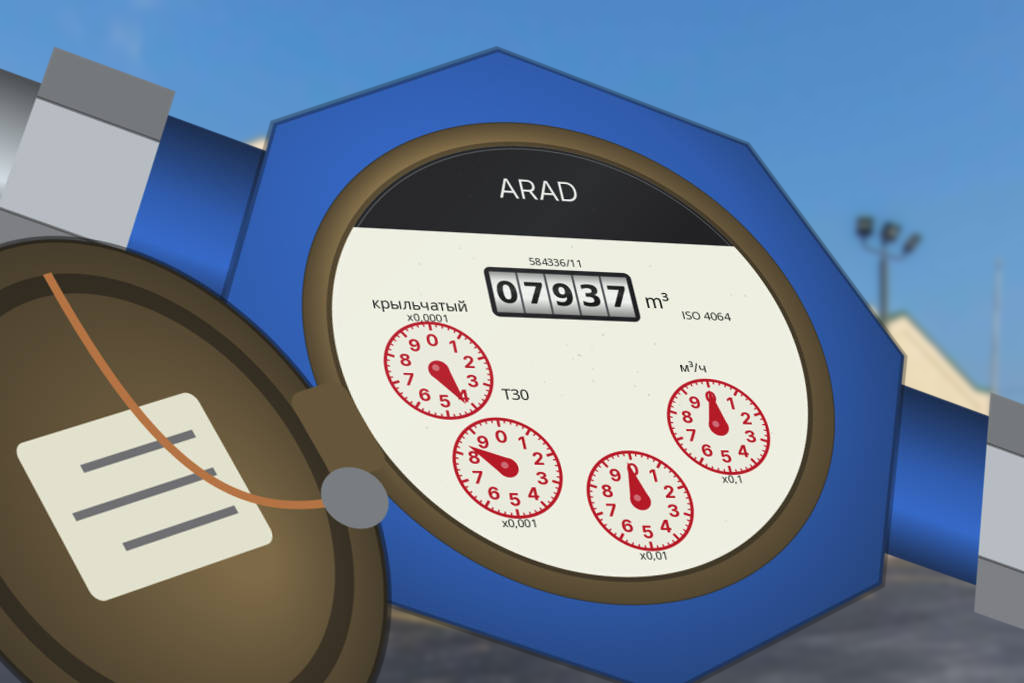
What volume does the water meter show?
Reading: 7936.9984 m³
